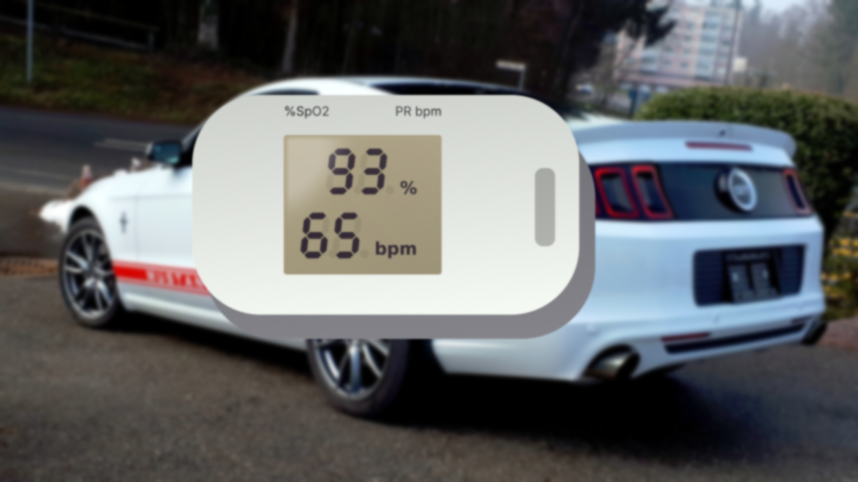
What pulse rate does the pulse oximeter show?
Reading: 65 bpm
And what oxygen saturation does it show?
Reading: 93 %
